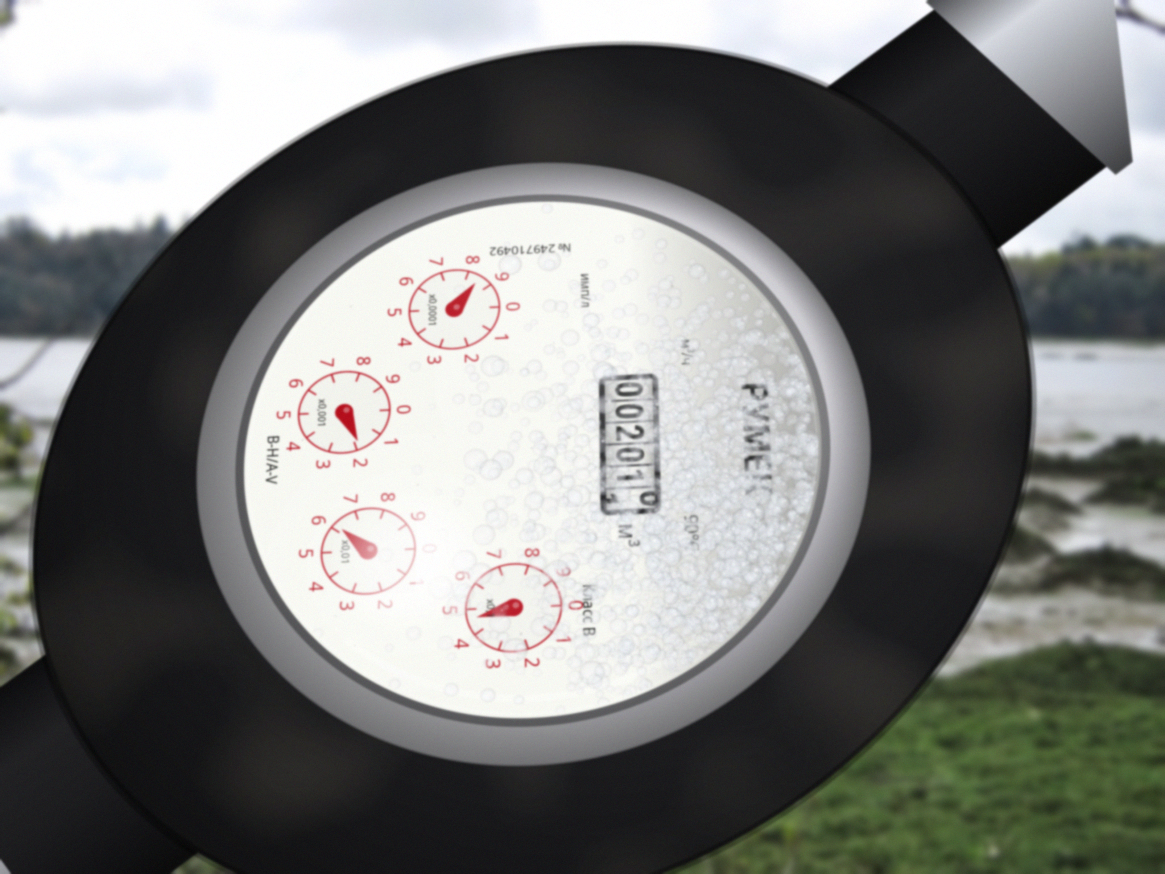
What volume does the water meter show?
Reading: 2010.4618 m³
